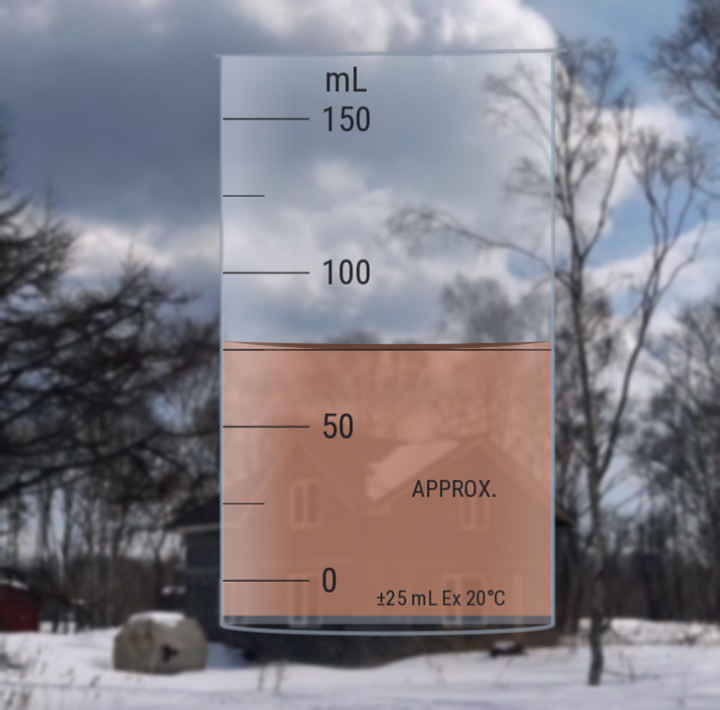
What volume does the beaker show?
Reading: 75 mL
